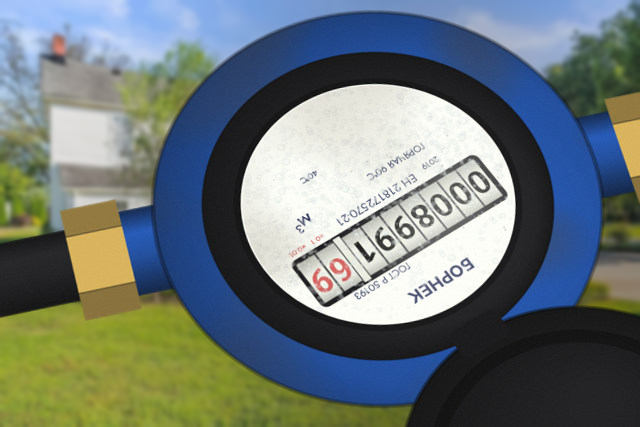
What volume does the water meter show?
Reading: 8991.69 m³
